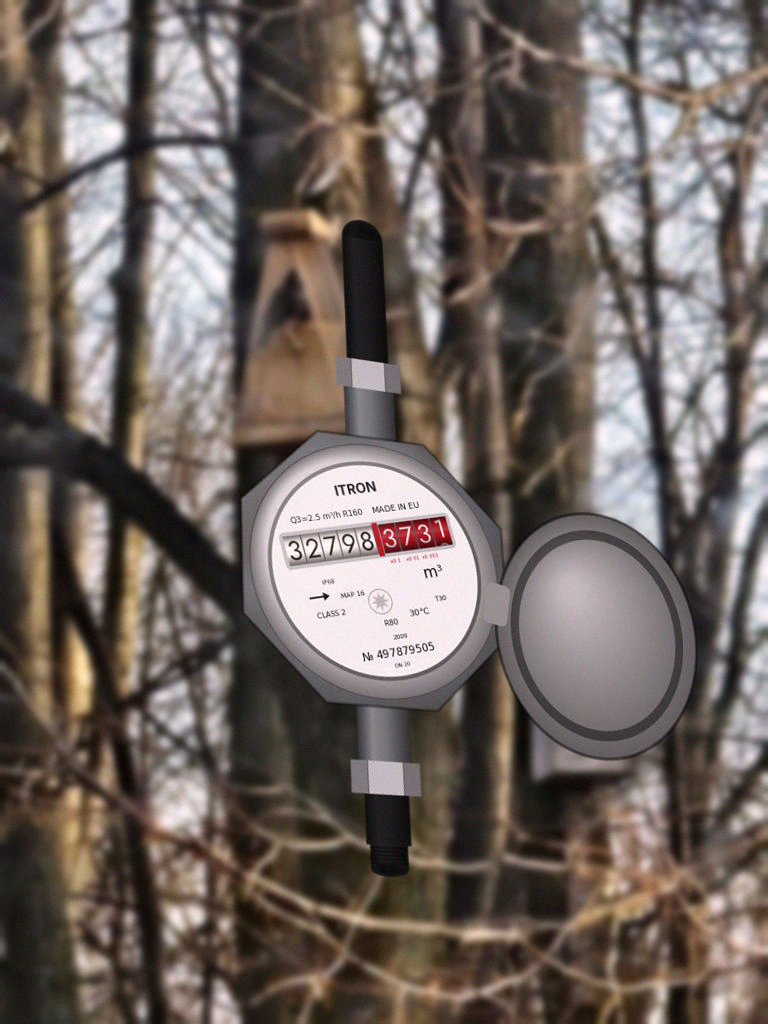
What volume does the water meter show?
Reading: 32798.3731 m³
